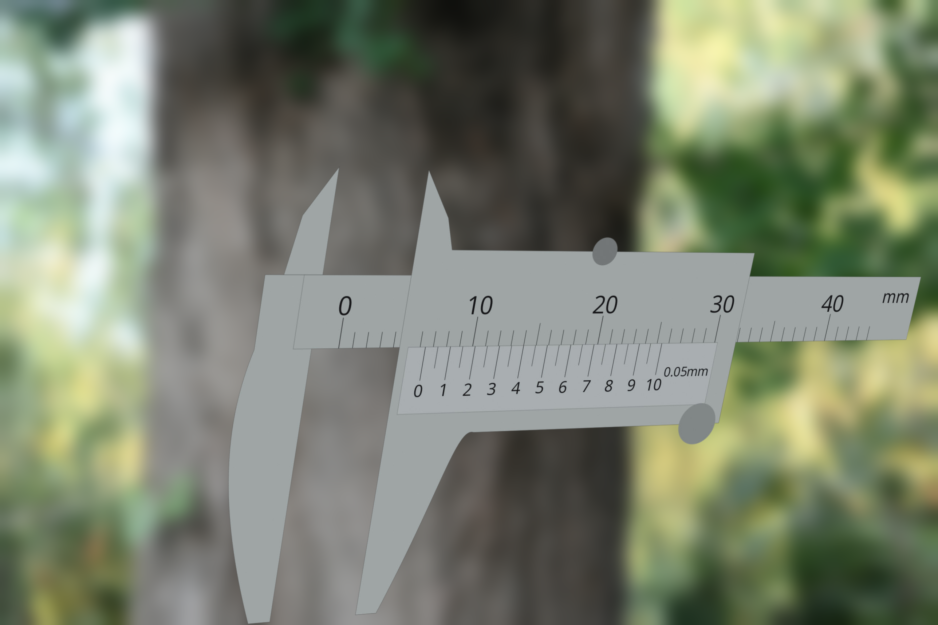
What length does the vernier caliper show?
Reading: 6.4 mm
